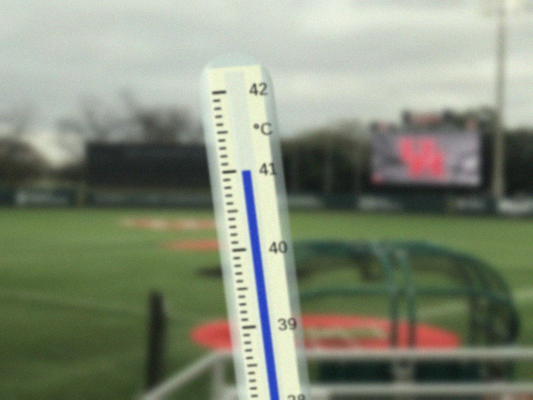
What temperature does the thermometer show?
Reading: 41 °C
